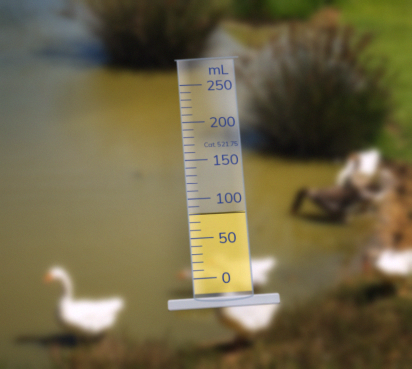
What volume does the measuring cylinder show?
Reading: 80 mL
